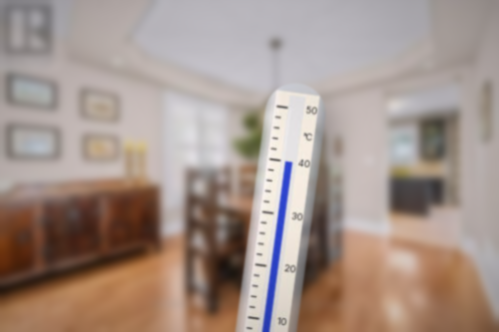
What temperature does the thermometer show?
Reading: 40 °C
